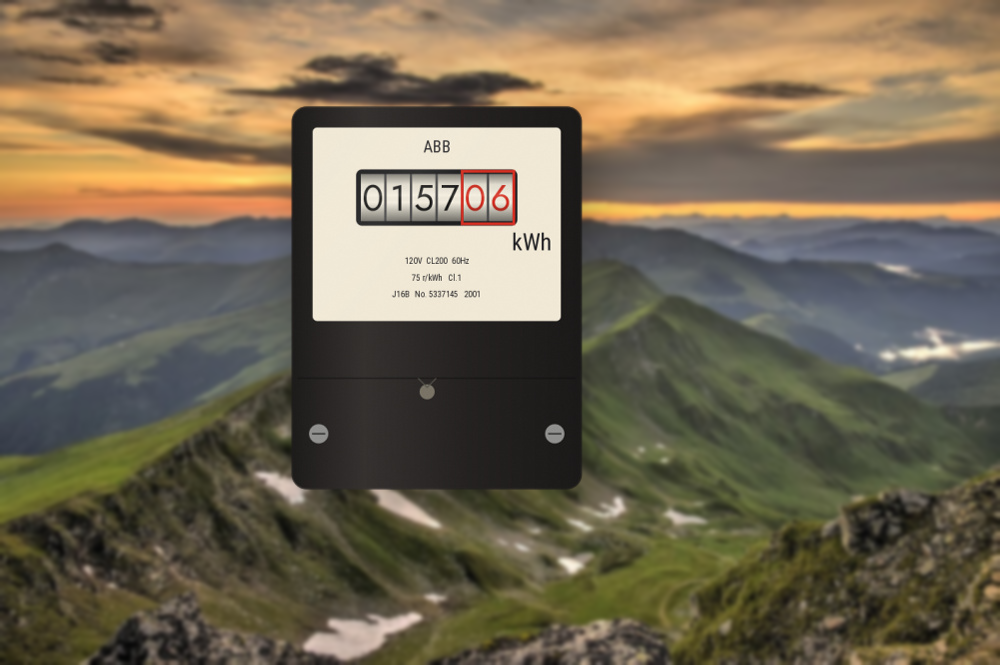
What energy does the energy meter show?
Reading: 157.06 kWh
